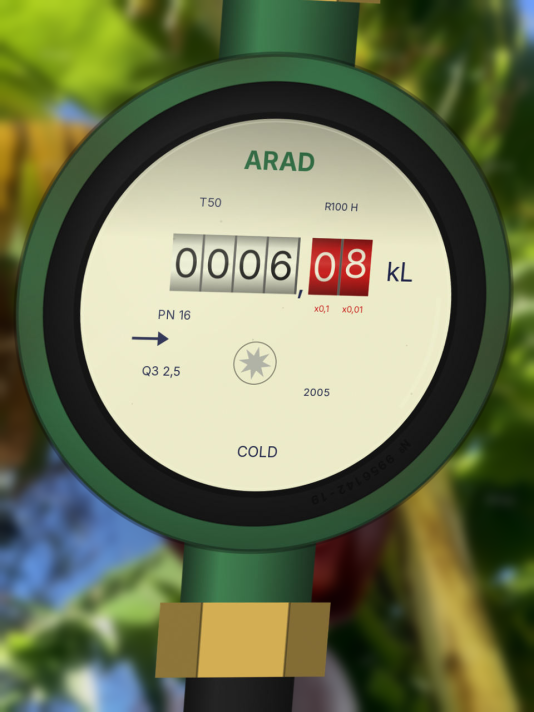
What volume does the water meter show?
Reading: 6.08 kL
